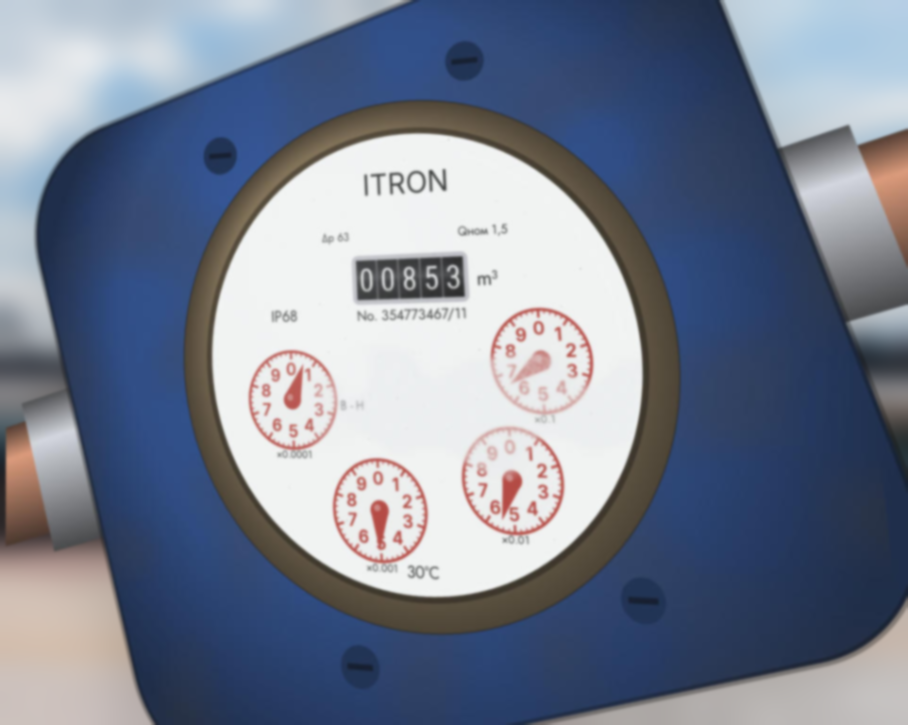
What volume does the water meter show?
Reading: 853.6550 m³
